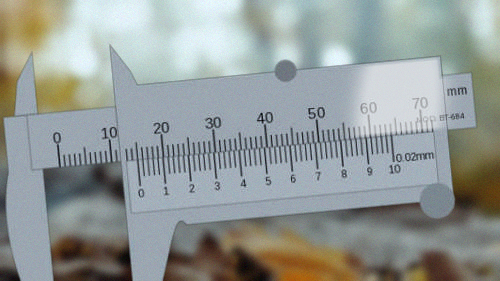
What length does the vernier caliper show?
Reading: 15.0 mm
